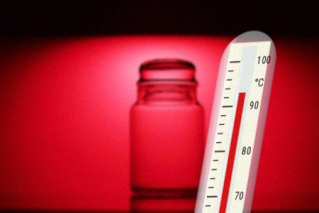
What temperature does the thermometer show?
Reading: 93 °C
